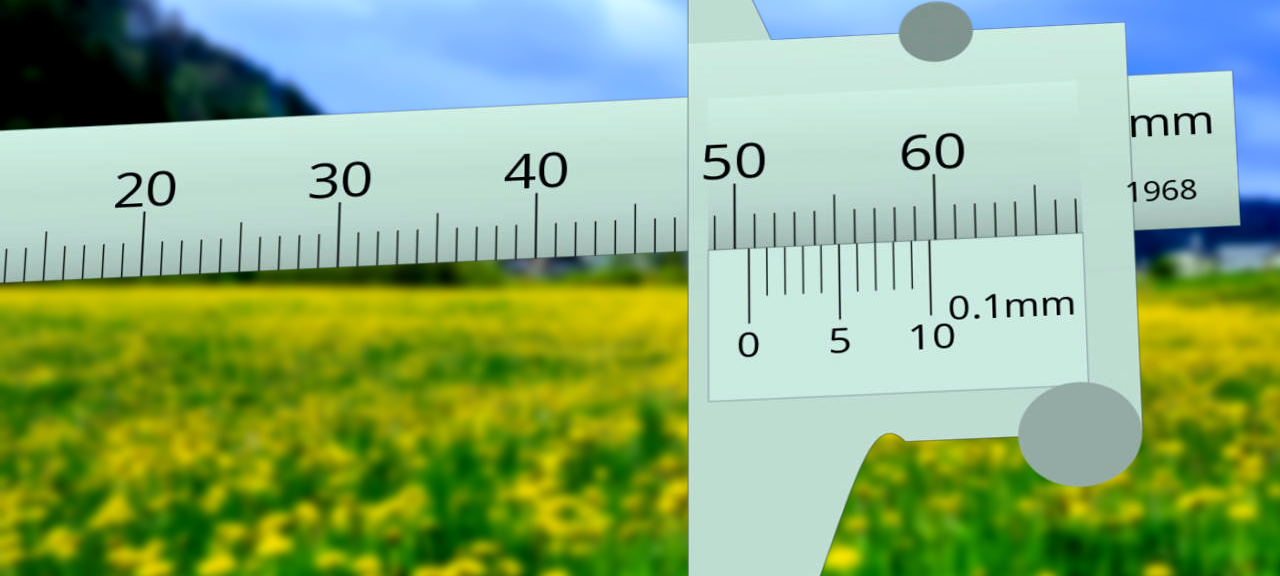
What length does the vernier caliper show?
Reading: 50.7 mm
